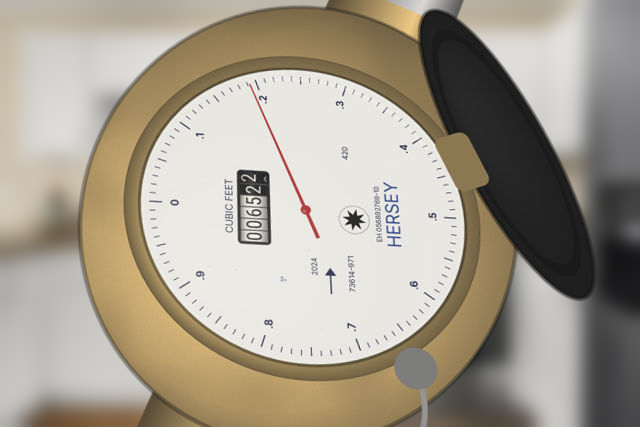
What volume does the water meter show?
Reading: 6522.19 ft³
